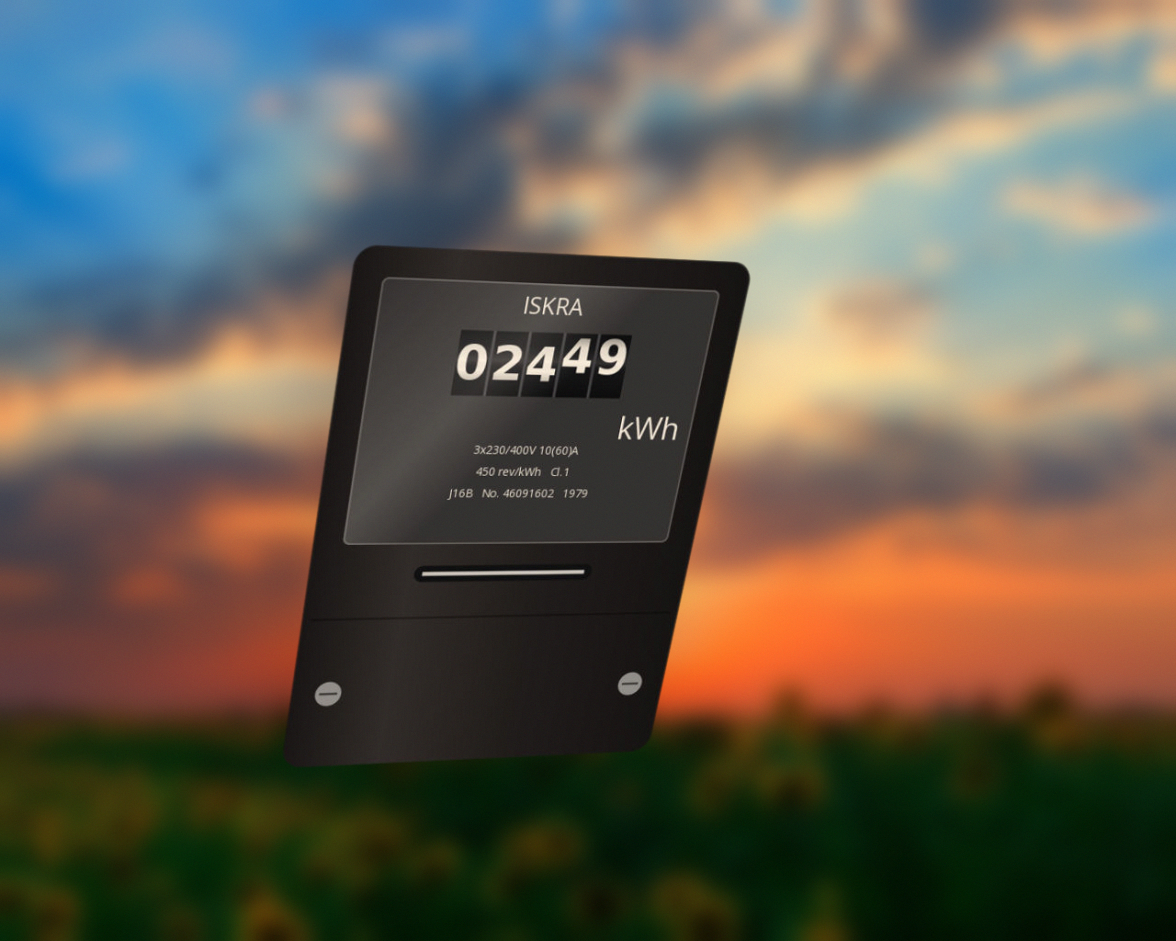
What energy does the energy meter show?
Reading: 2449 kWh
